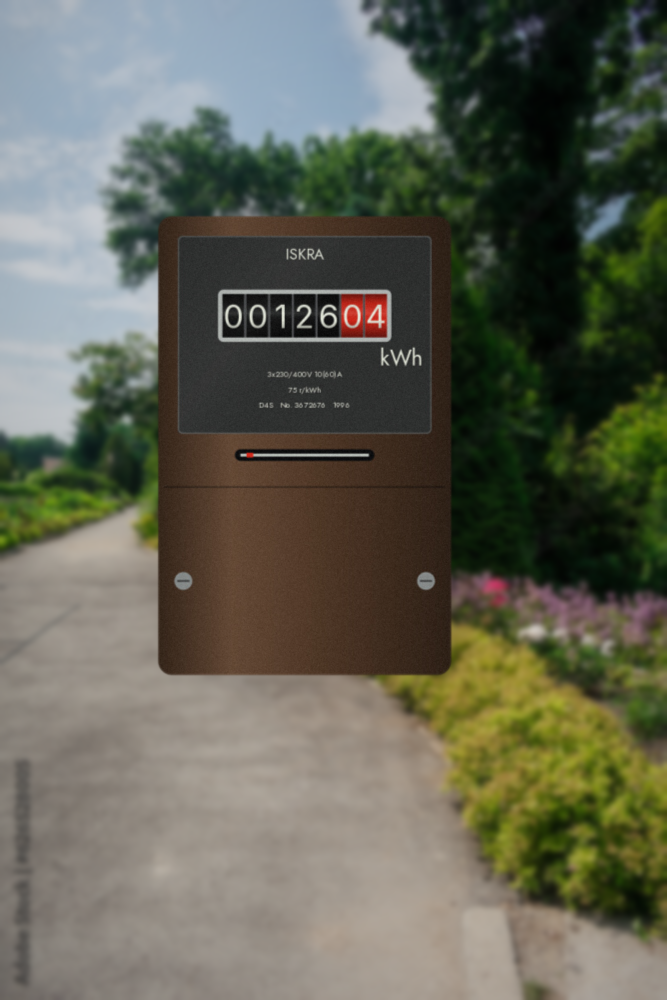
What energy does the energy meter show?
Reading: 126.04 kWh
